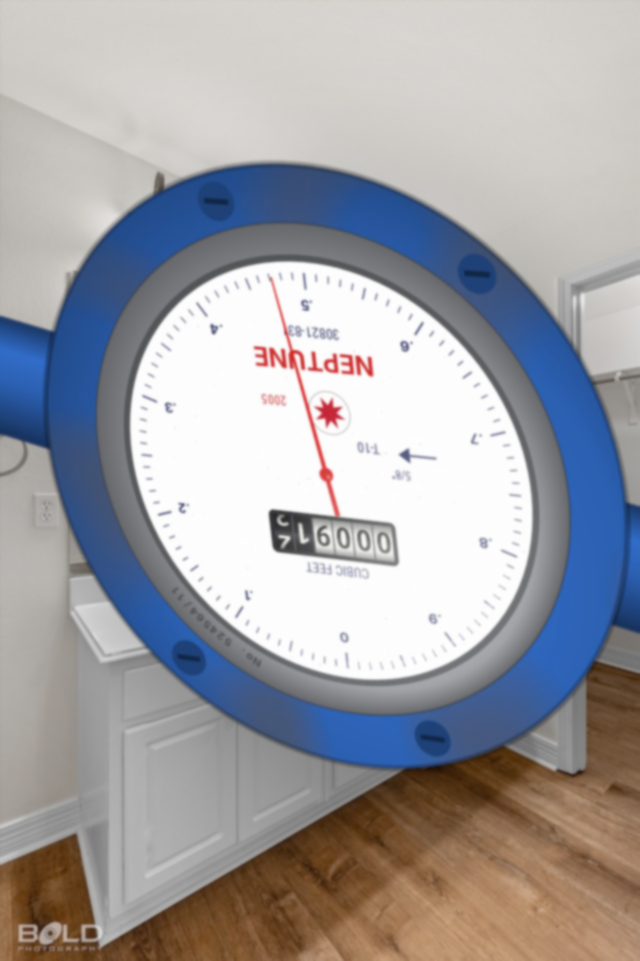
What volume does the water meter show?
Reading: 912.47 ft³
